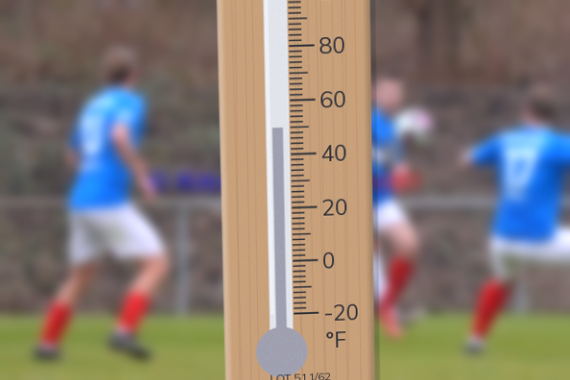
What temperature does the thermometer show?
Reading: 50 °F
